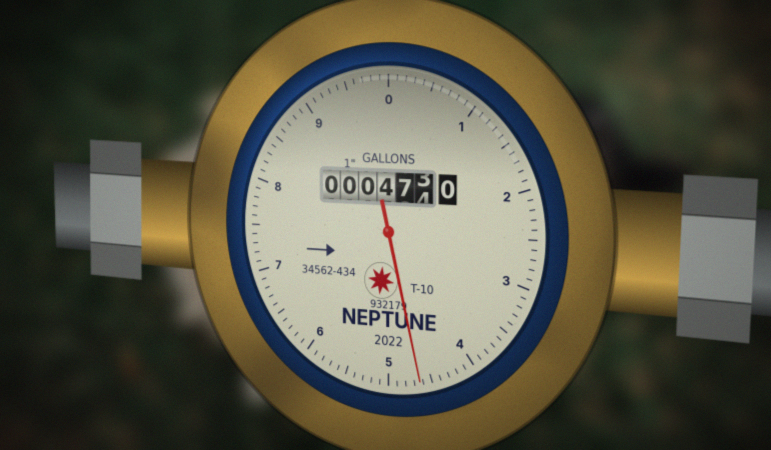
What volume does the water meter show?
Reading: 4734.6 gal
